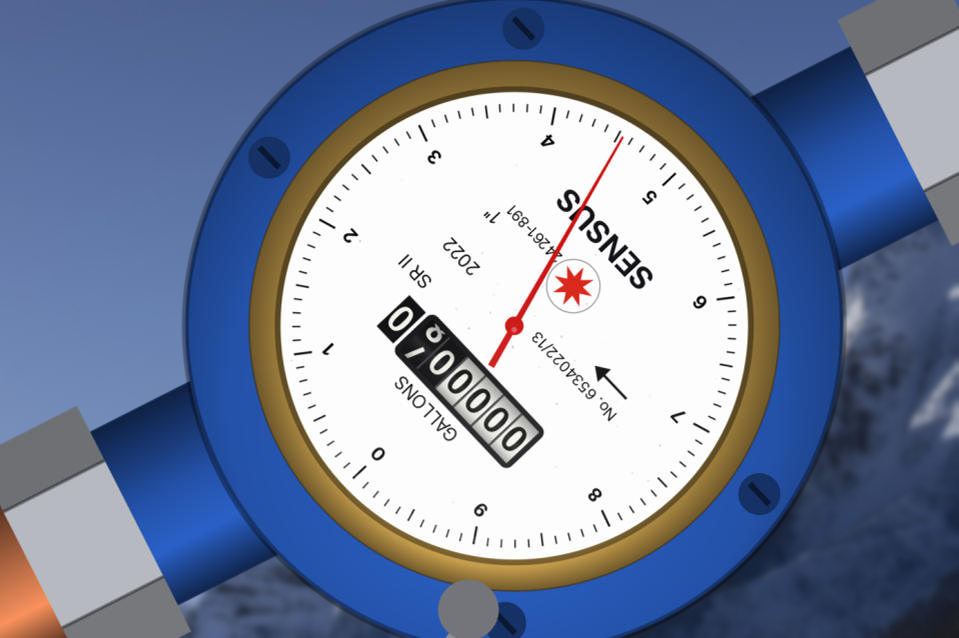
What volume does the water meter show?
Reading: 74.5 gal
